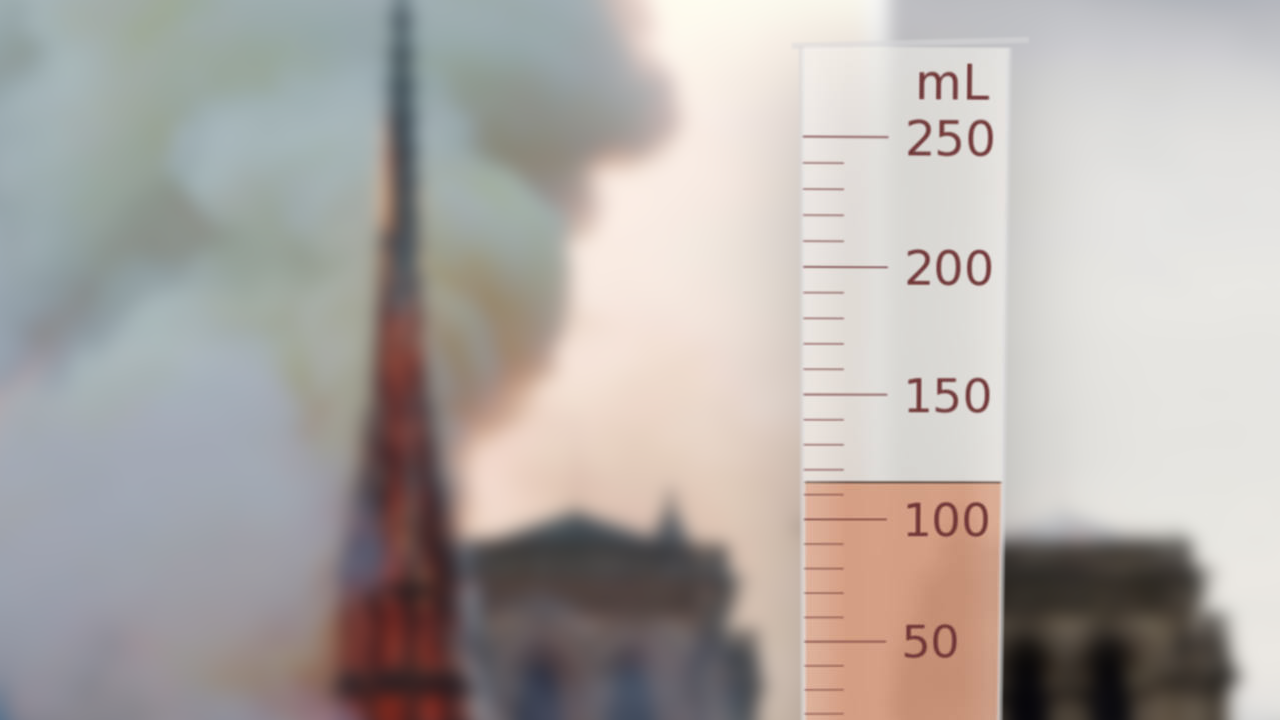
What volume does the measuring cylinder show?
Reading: 115 mL
